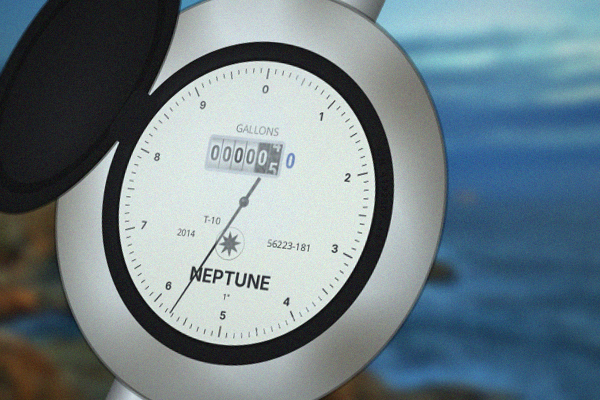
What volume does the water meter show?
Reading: 45.7 gal
